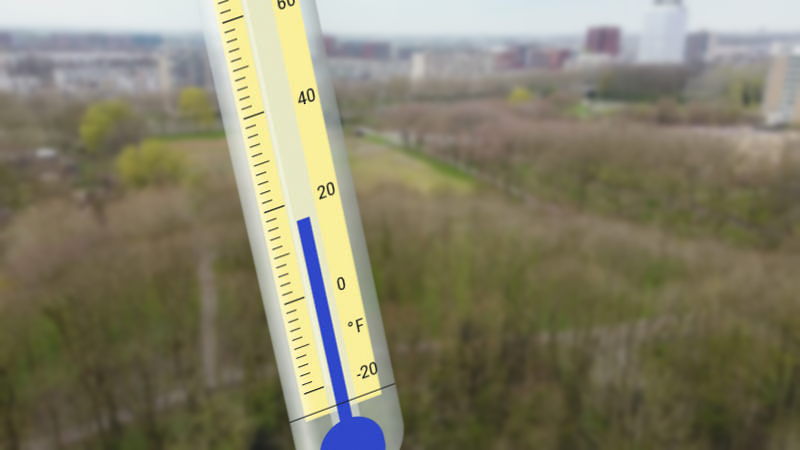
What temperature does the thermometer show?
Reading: 16 °F
